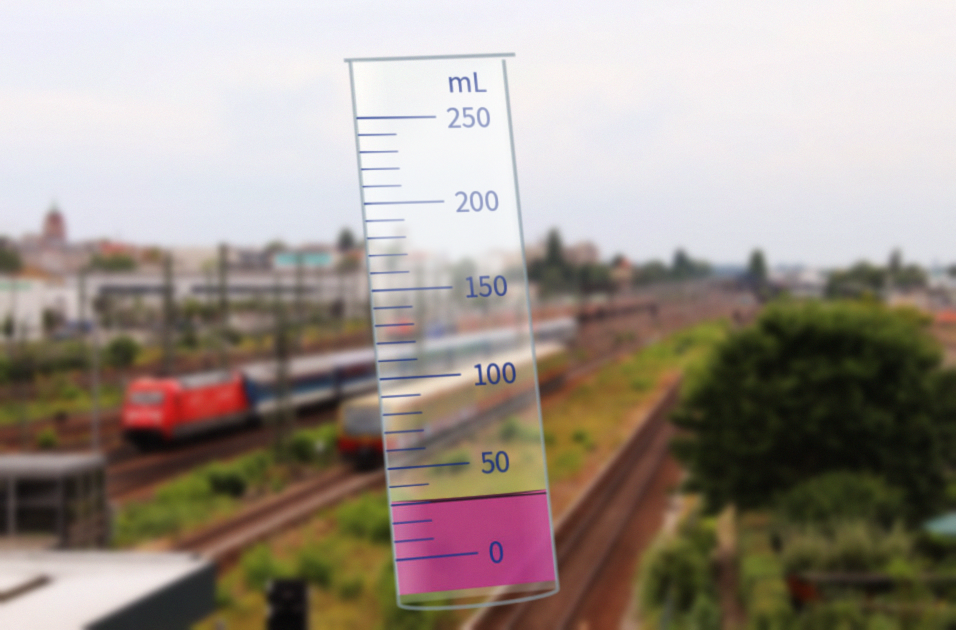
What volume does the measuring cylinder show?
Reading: 30 mL
